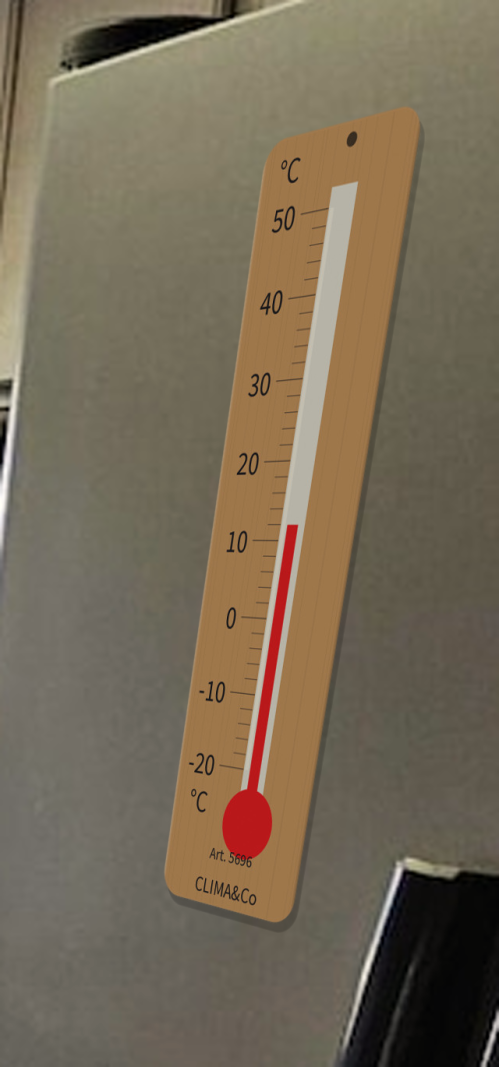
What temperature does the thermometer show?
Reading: 12 °C
